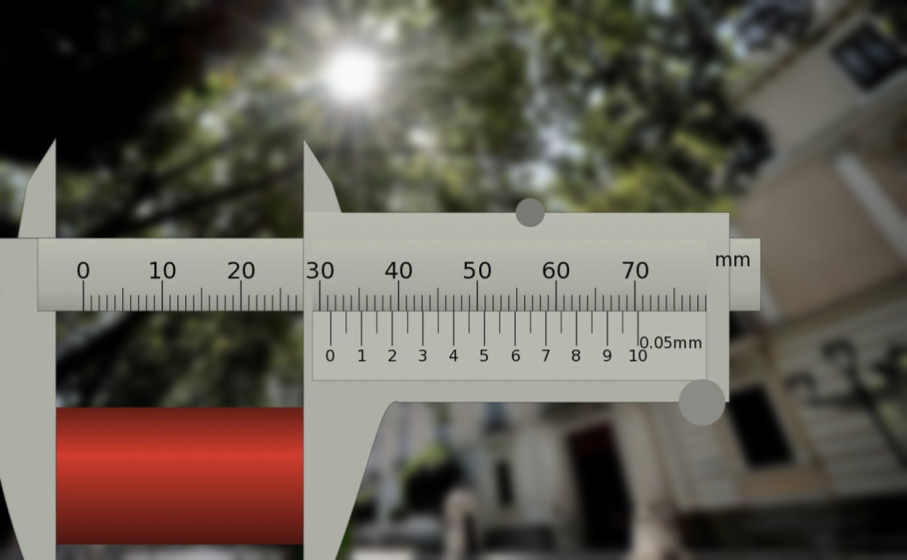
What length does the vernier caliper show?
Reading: 31.4 mm
